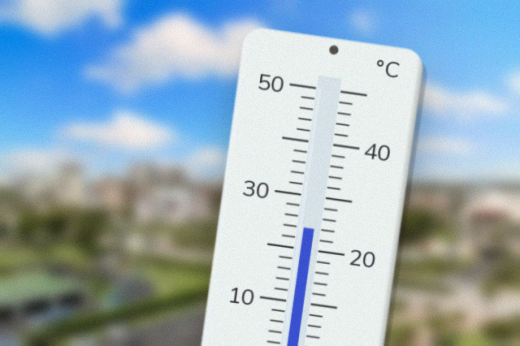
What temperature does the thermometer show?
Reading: 24 °C
